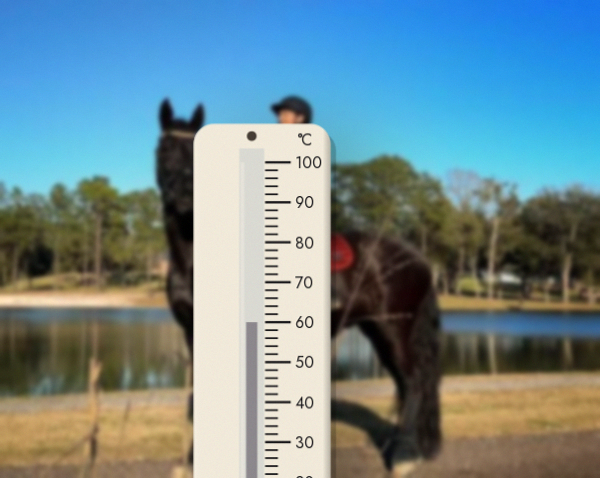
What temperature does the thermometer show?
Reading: 60 °C
